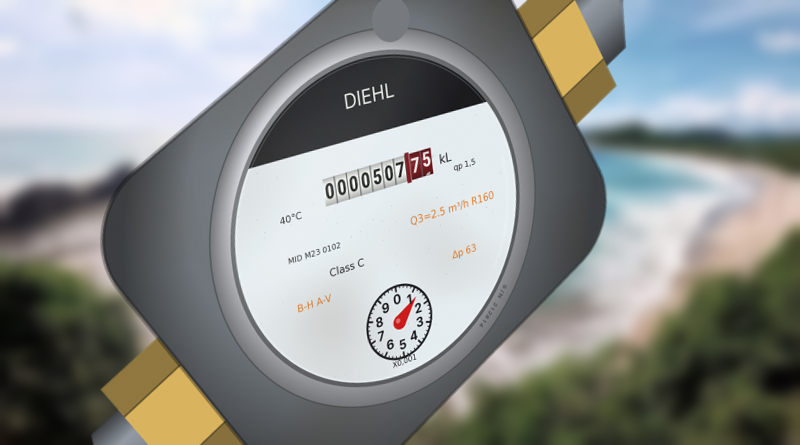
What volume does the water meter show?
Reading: 507.751 kL
